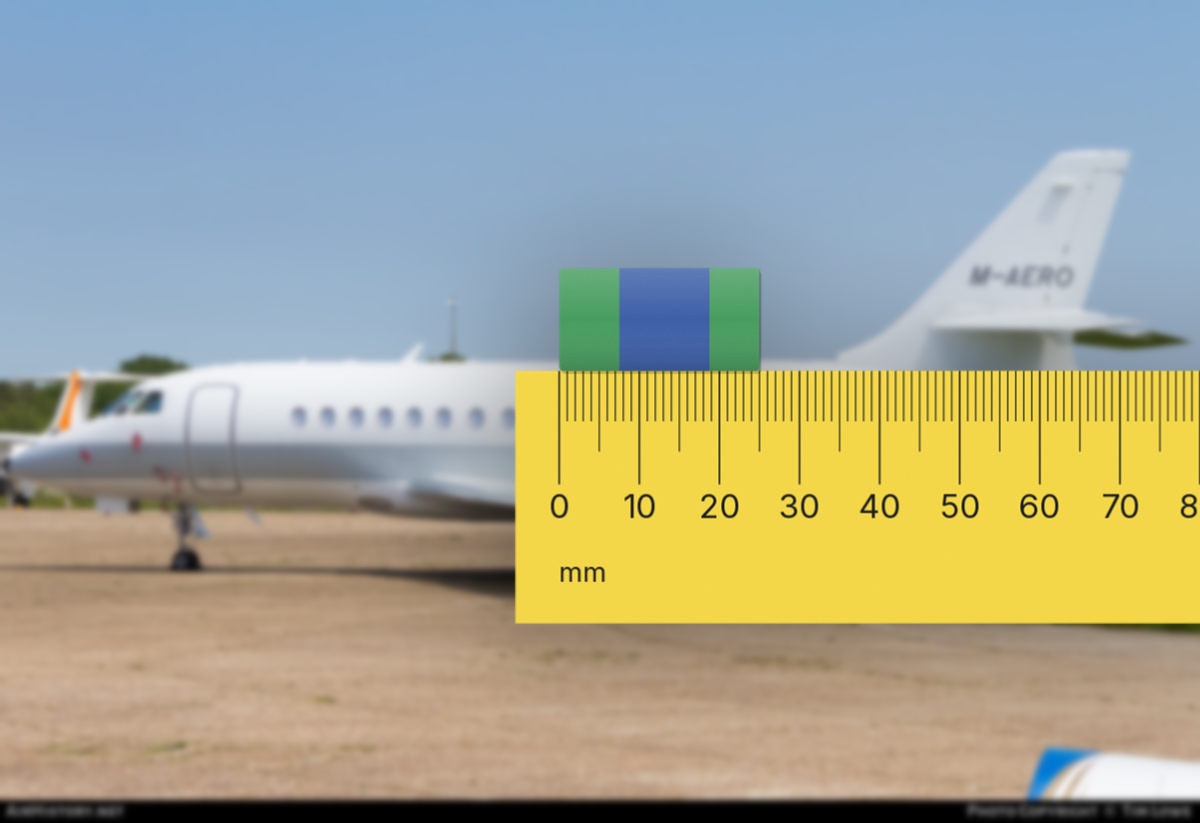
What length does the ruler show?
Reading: 25 mm
